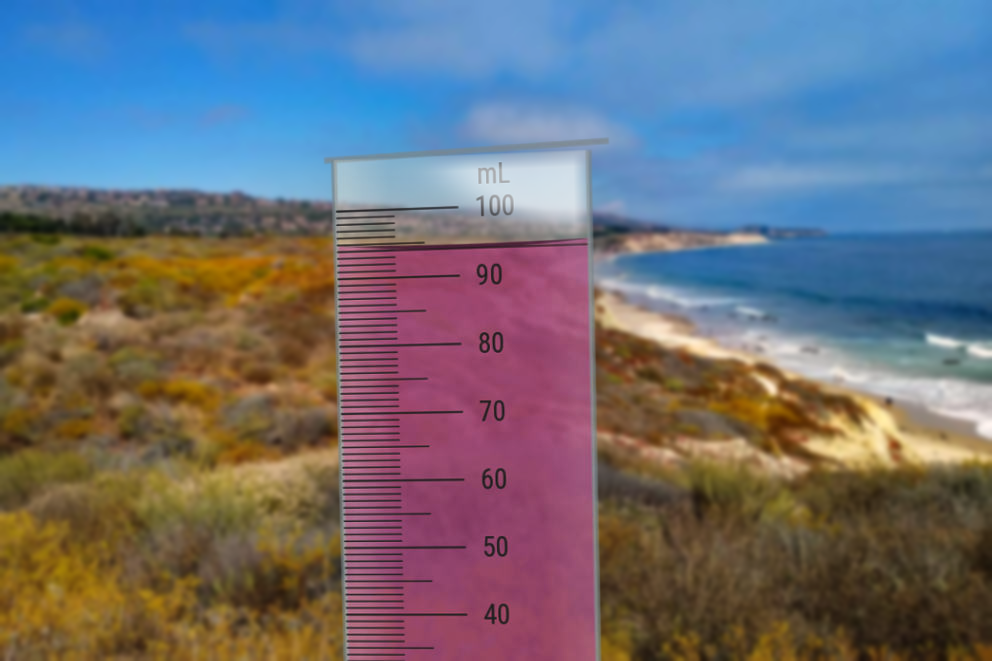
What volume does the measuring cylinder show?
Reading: 94 mL
